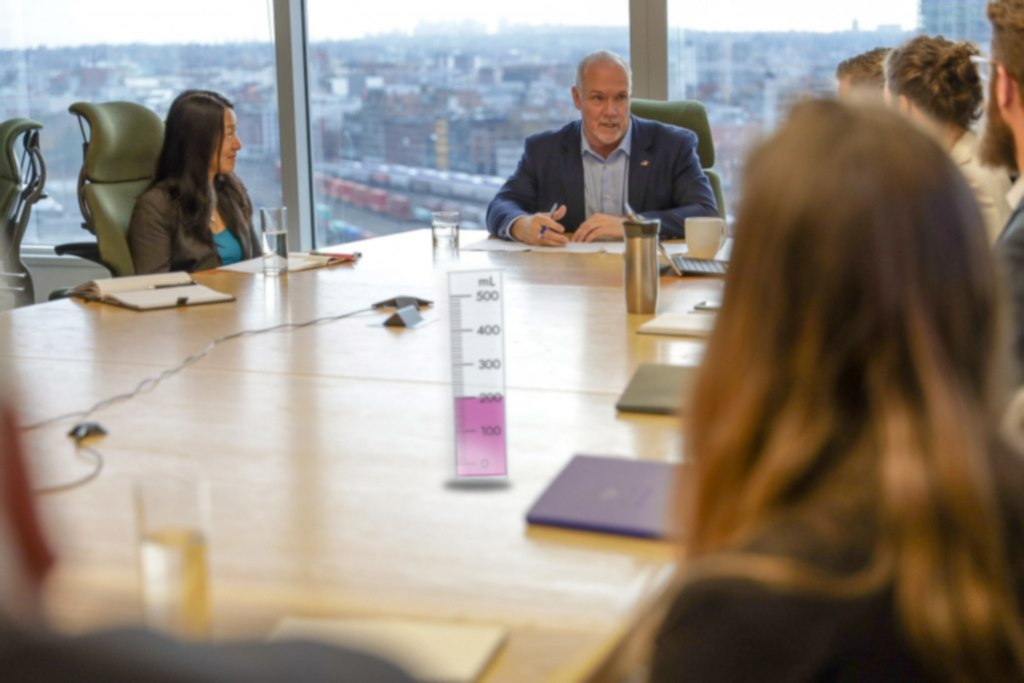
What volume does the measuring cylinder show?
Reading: 200 mL
